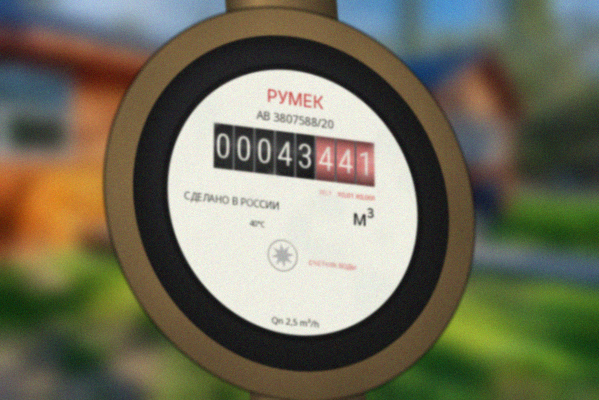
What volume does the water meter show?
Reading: 43.441 m³
